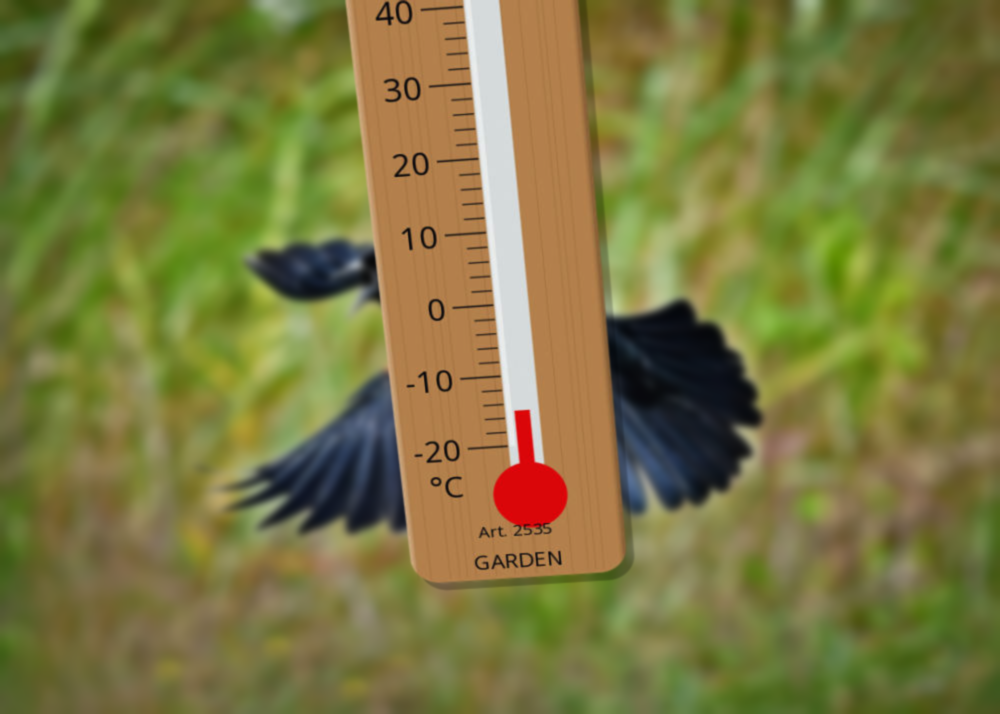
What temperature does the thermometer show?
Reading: -15 °C
